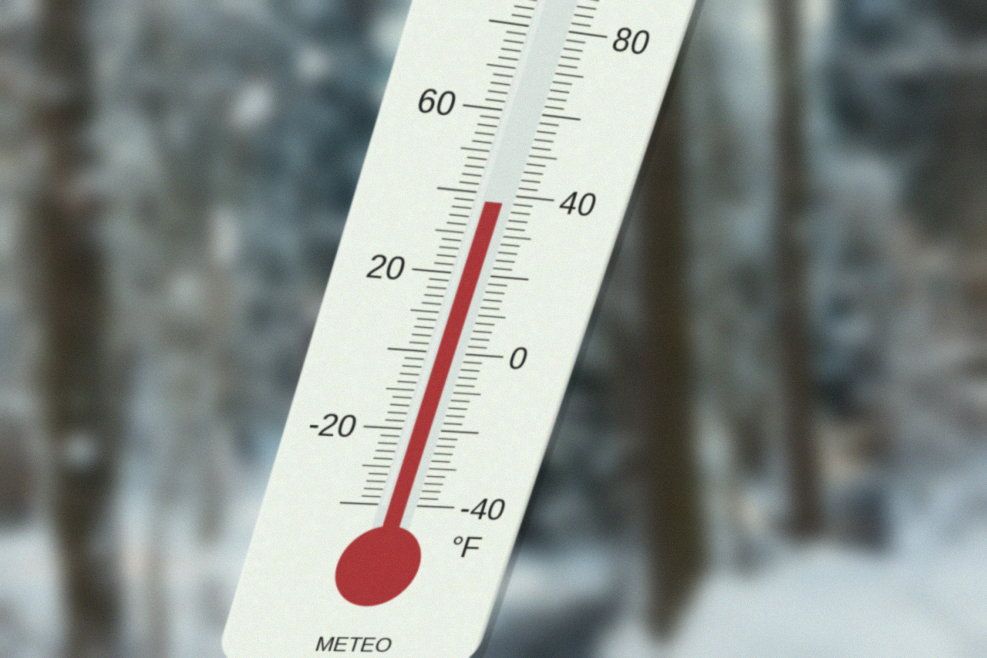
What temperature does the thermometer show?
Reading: 38 °F
